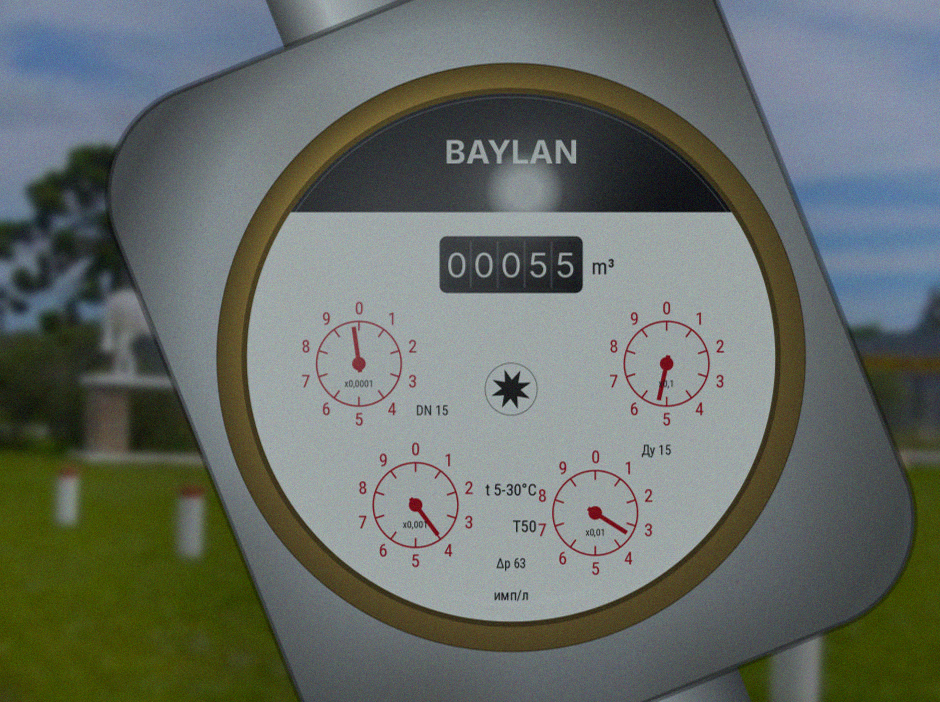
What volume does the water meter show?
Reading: 55.5339 m³
